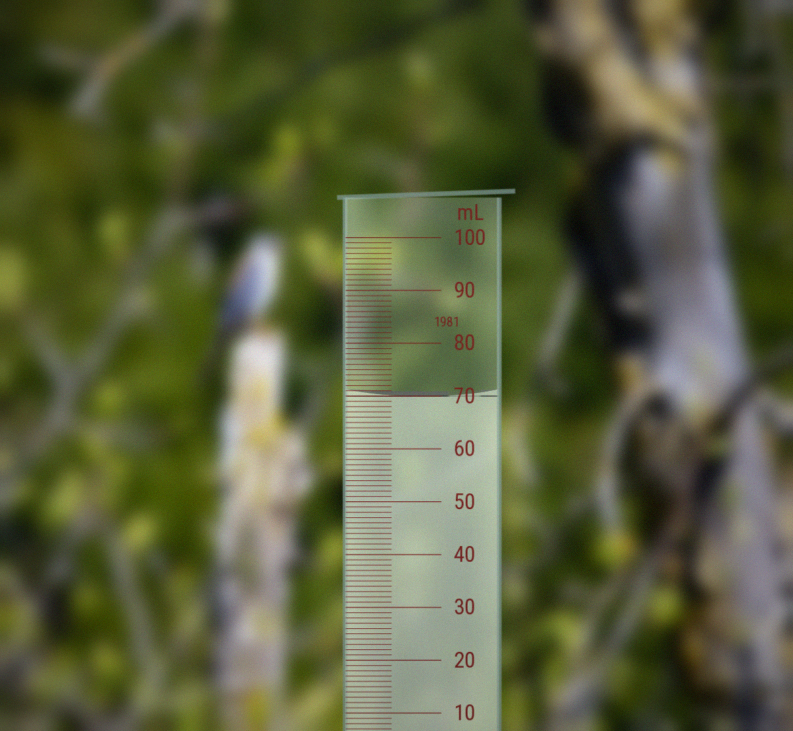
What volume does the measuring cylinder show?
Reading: 70 mL
